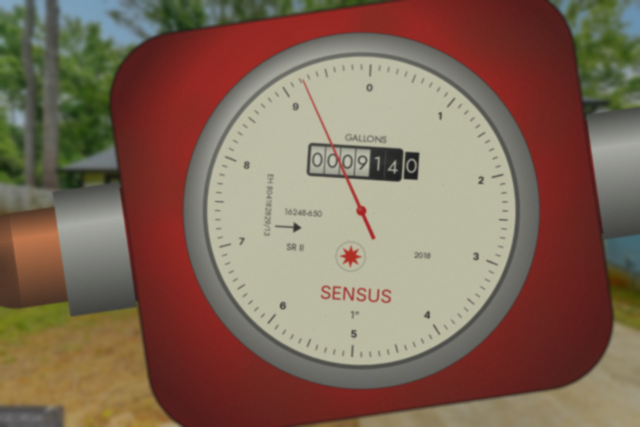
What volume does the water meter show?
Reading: 9139.2 gal
